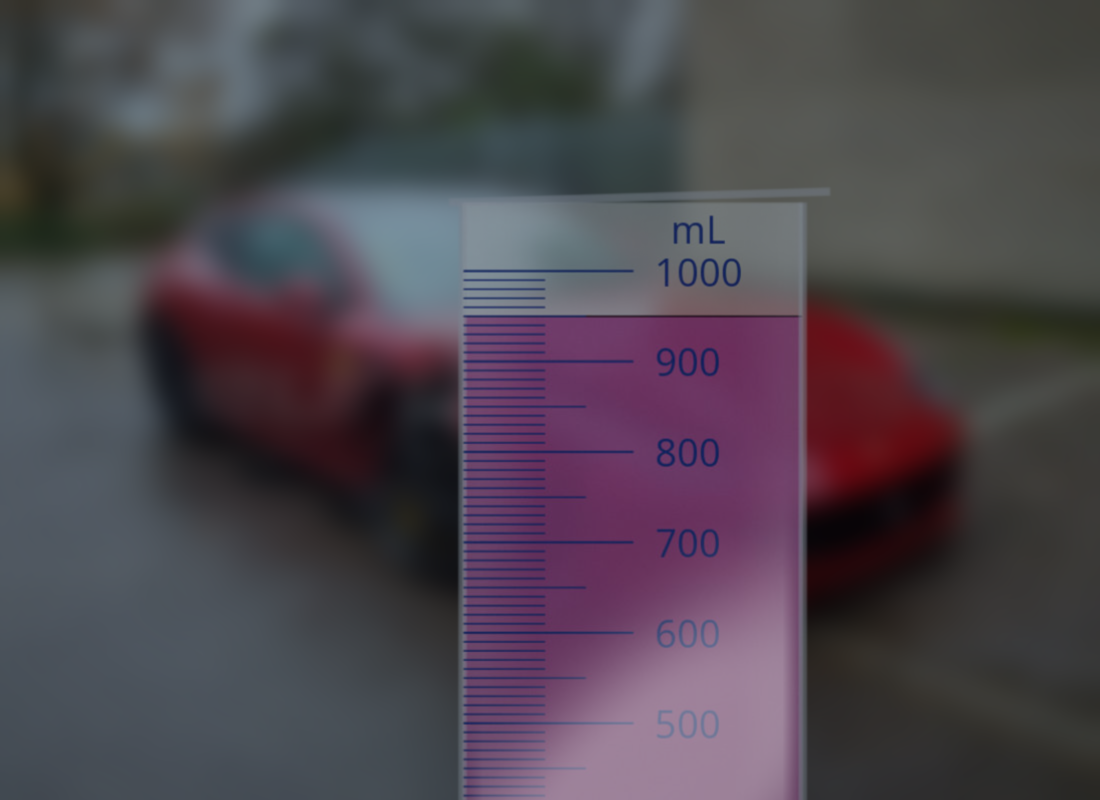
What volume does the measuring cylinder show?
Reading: 950 mL
